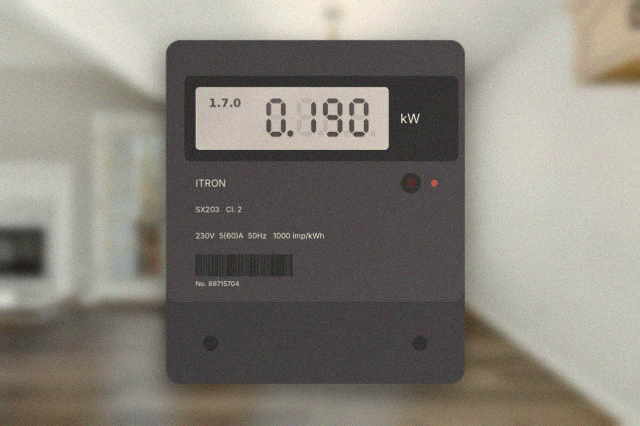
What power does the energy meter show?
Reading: 0.190 kW
